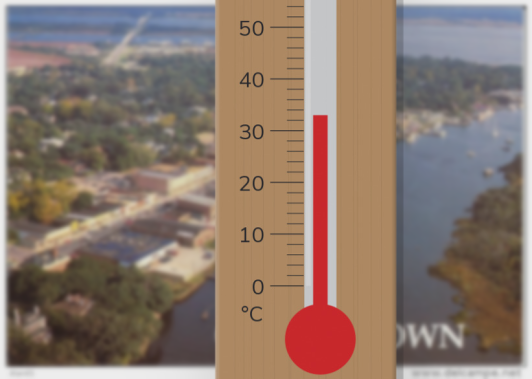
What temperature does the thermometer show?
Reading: 33 °C
